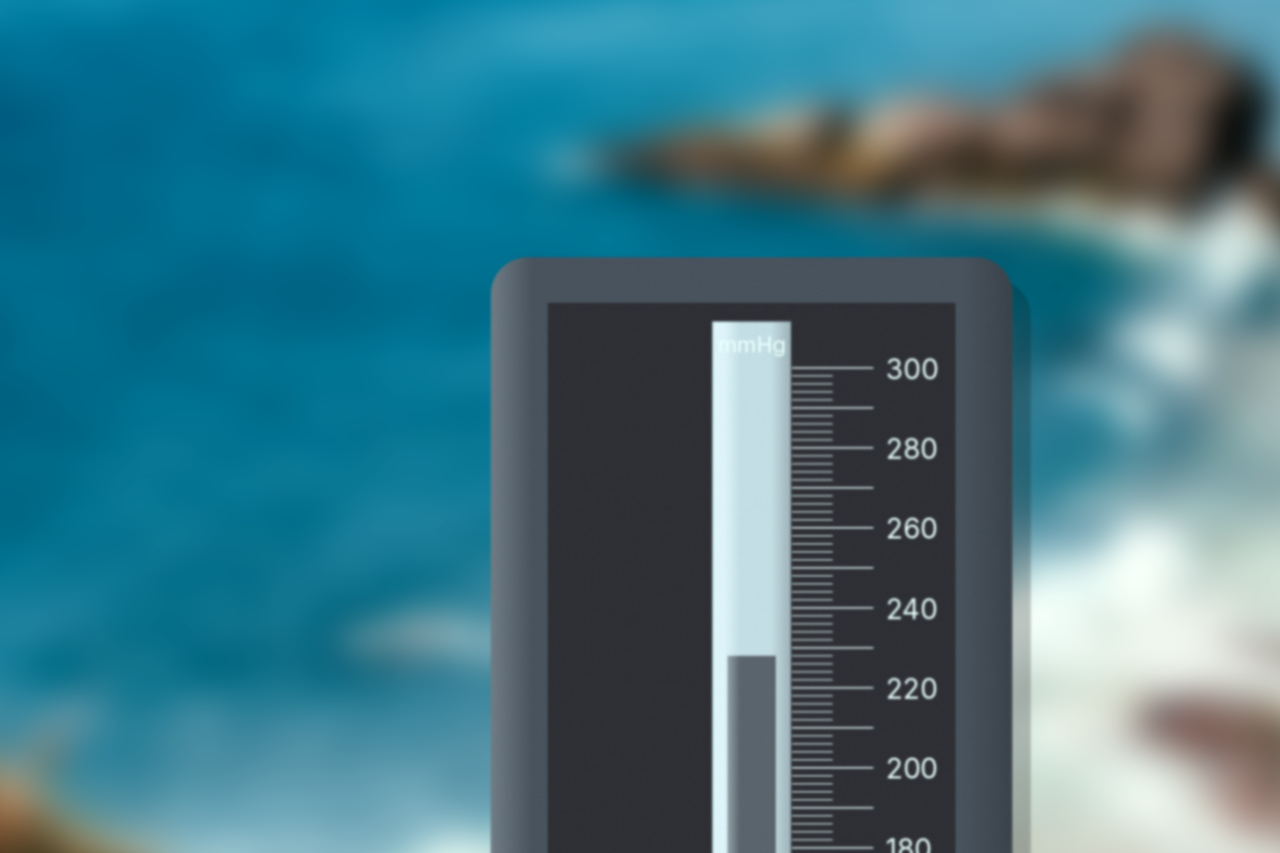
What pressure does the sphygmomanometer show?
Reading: 228 mmHg
